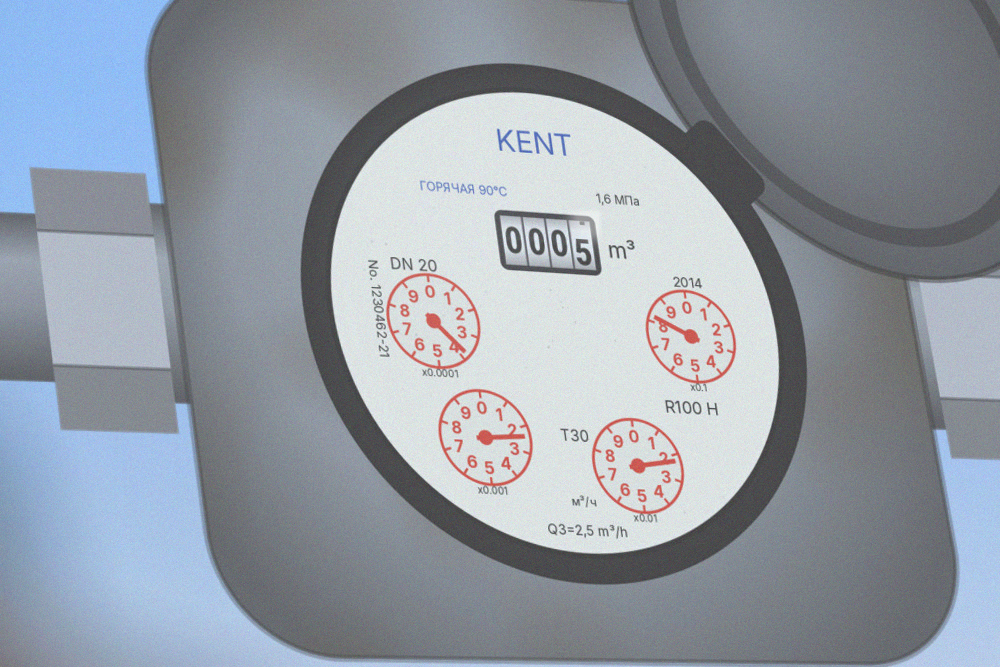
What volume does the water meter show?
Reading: 4.8223 m³
